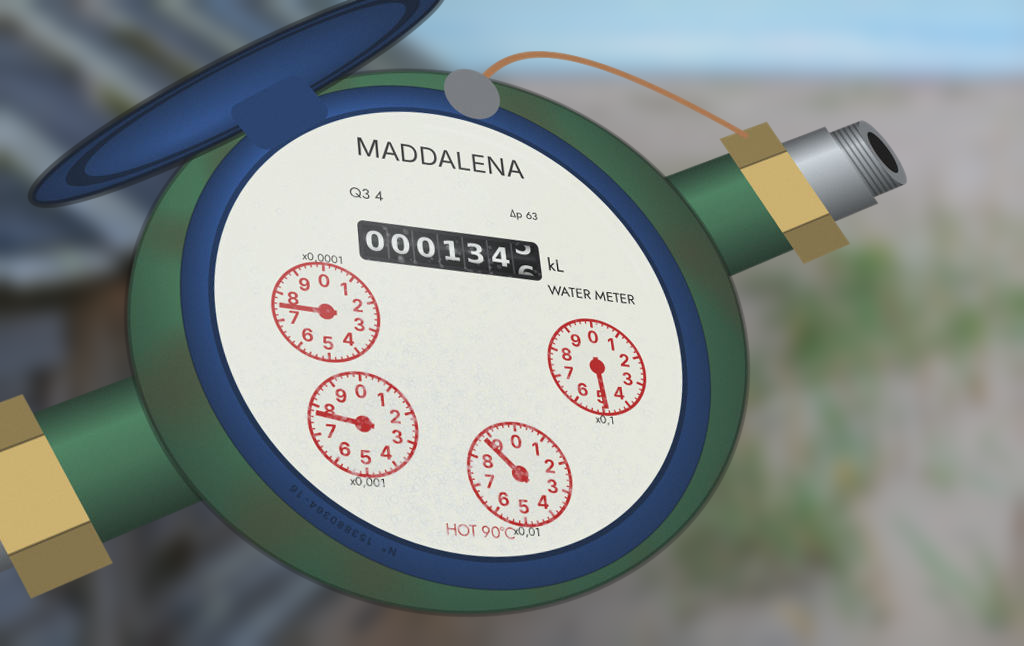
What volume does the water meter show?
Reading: 1345.4877 kL
